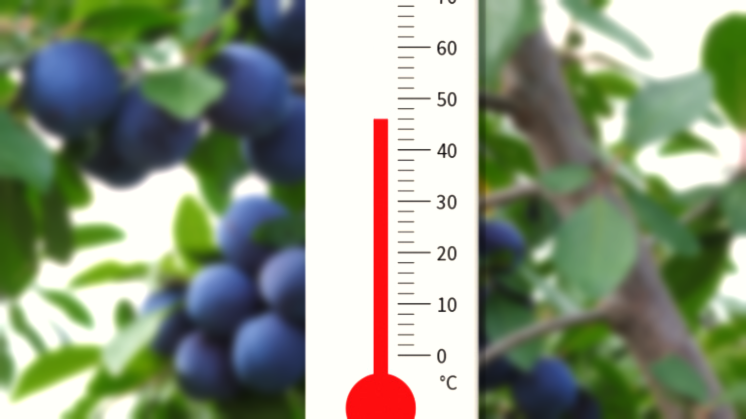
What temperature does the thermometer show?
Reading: 46 °C
